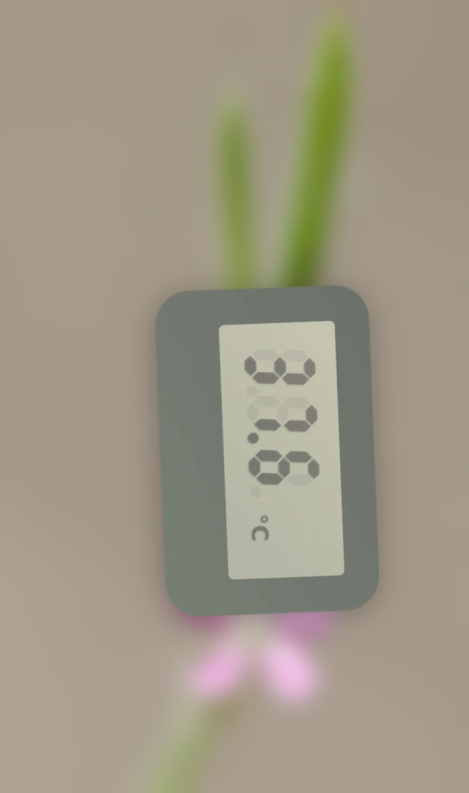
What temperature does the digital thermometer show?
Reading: 37.6 °C
